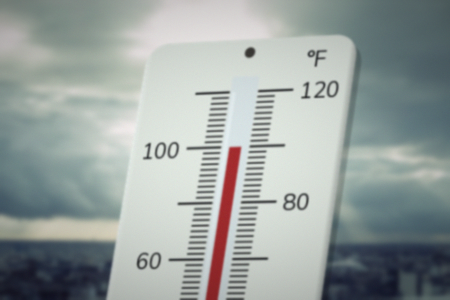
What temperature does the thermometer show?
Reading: 100 °F
